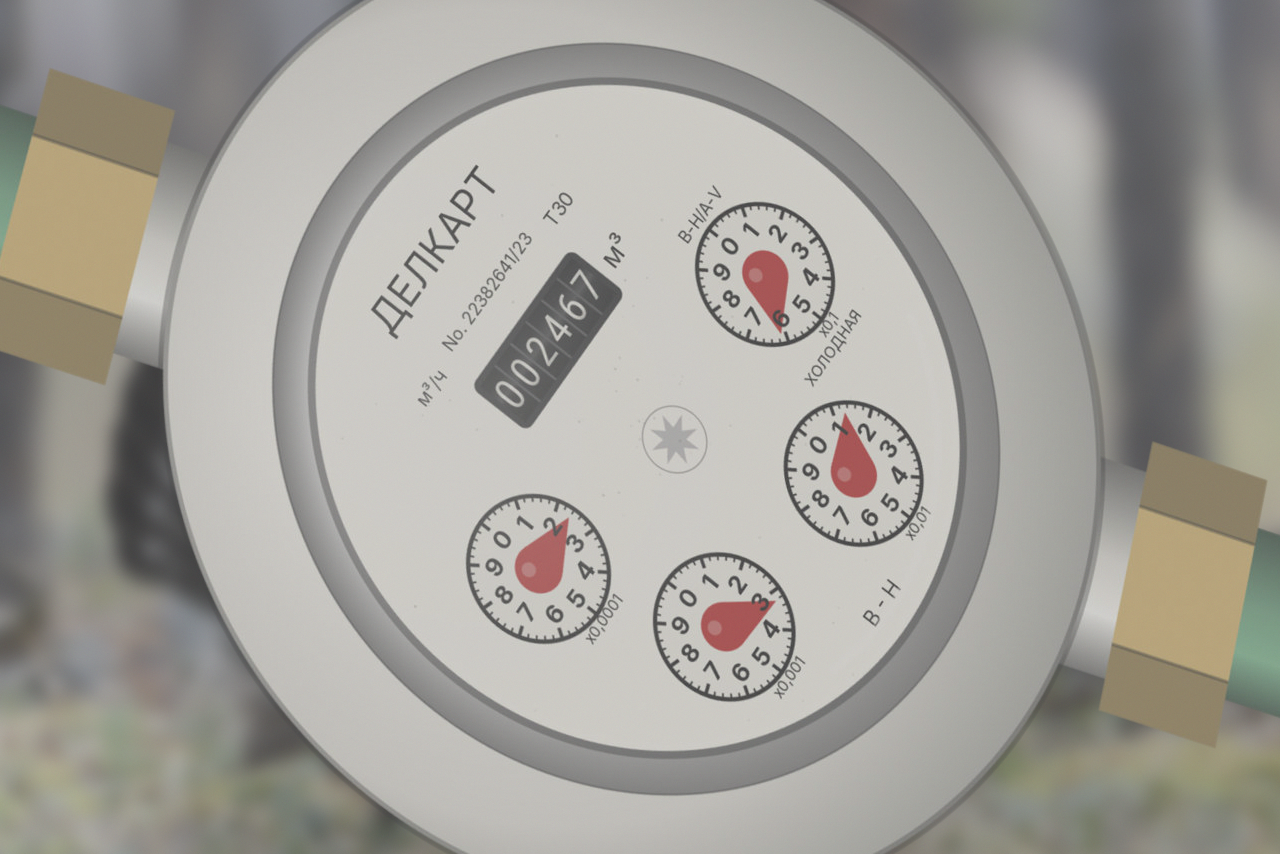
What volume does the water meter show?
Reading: 2467.6132 m³
